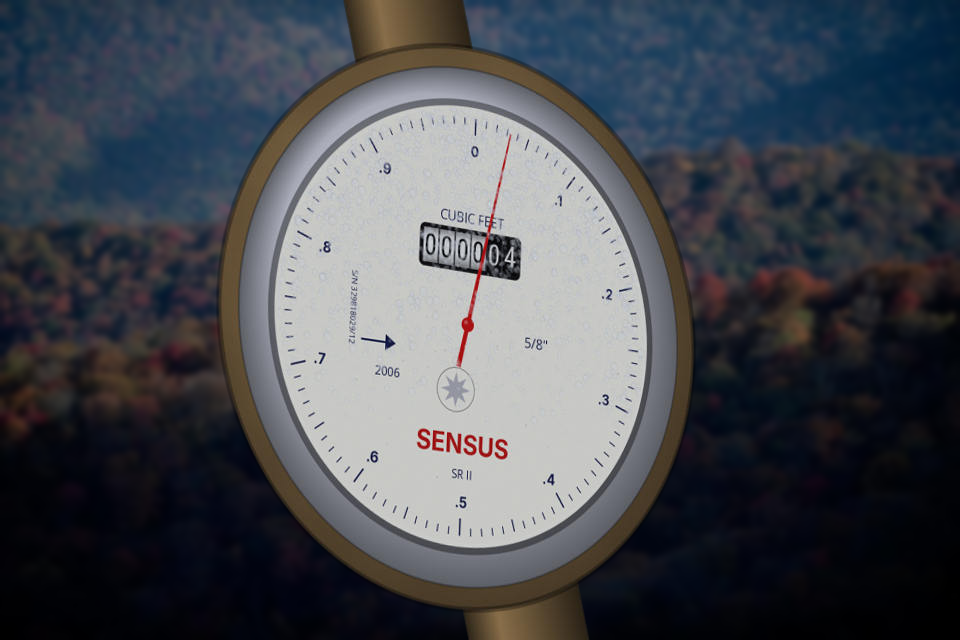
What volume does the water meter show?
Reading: 4.03 ft³
